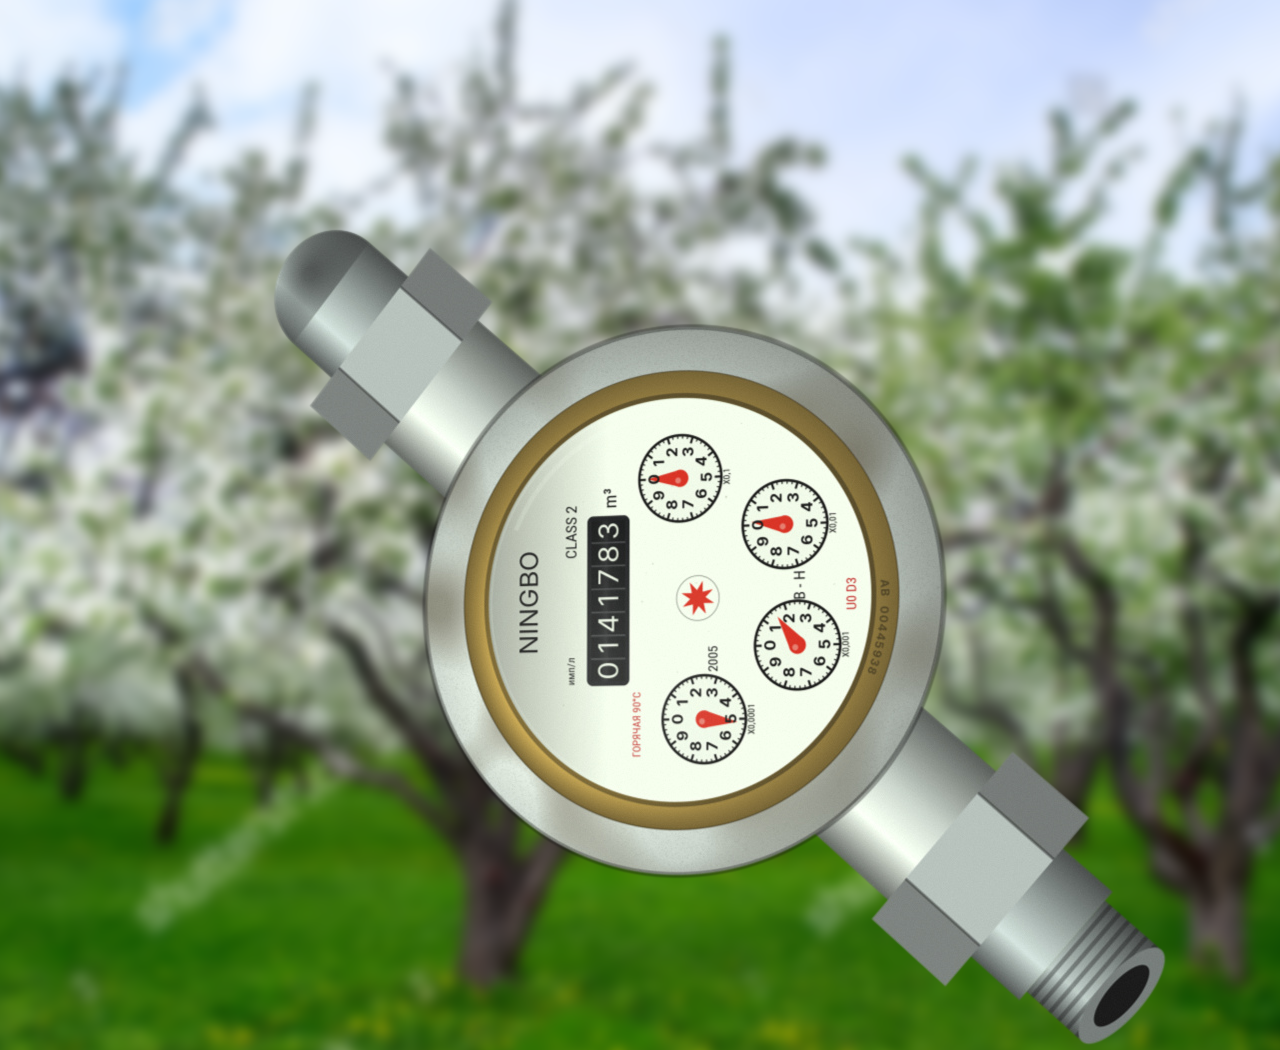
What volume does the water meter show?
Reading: 141783.0015 m³
